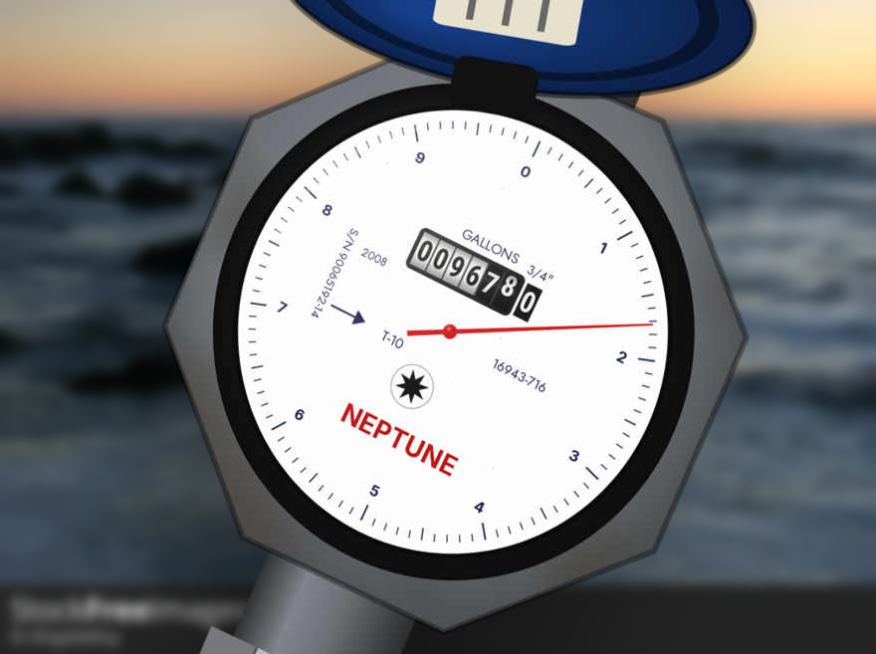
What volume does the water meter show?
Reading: 96781.7 gal
